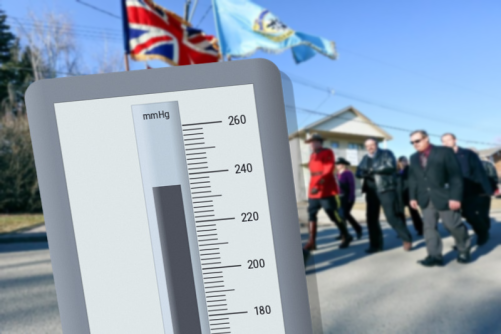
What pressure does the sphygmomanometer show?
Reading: 236 mmHg
